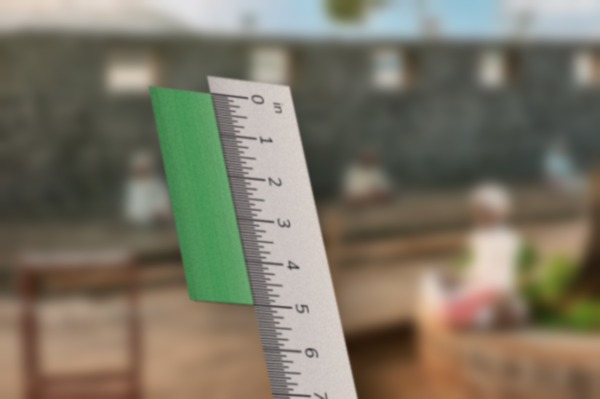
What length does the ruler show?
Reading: 5 in
